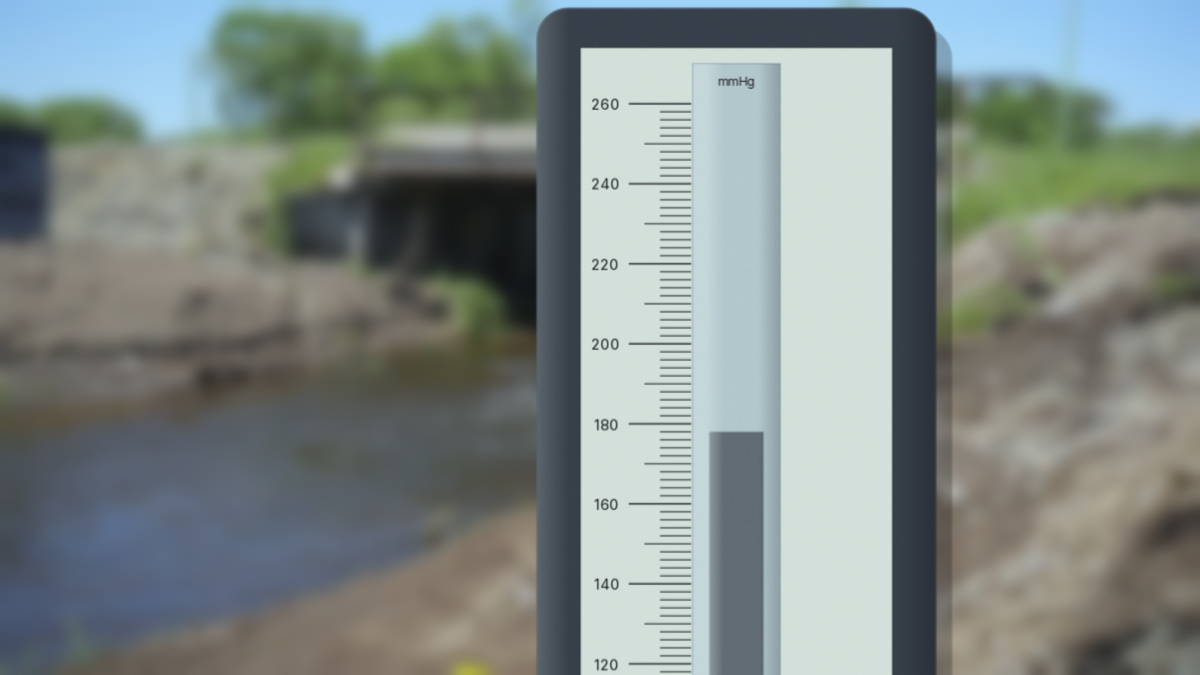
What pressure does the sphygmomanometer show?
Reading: 178 mmHg
